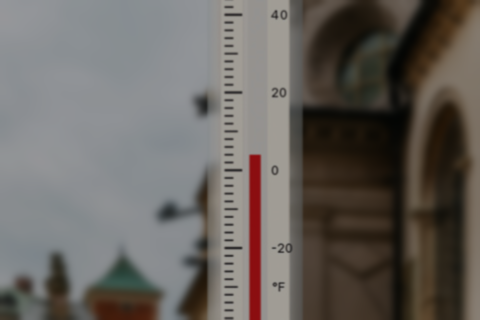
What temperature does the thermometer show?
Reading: 4 °F
